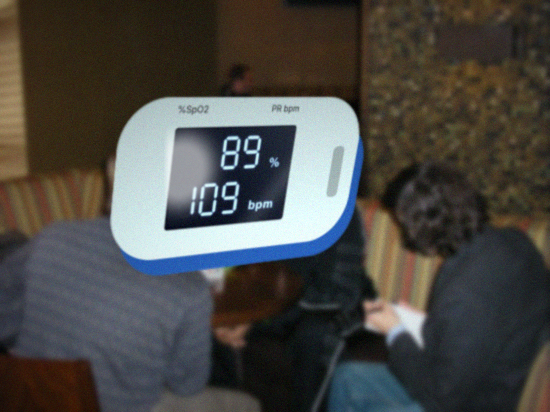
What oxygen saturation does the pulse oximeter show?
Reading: 89 %
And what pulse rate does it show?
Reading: 109 bpm
